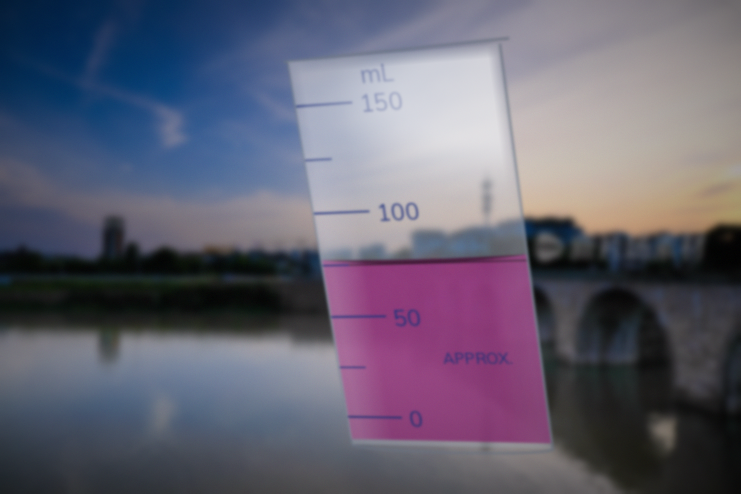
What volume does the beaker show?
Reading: 75 mL
